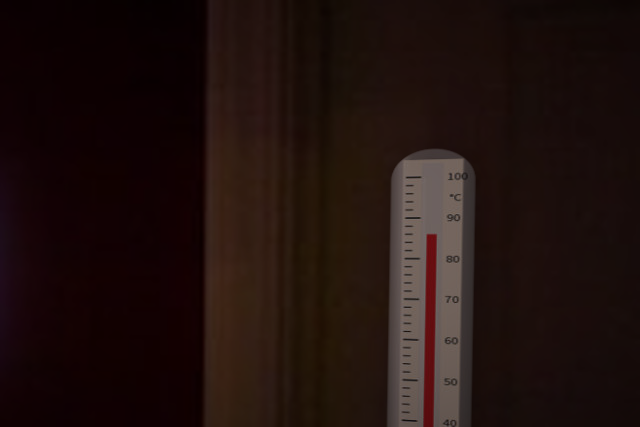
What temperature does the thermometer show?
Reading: 86 °C
